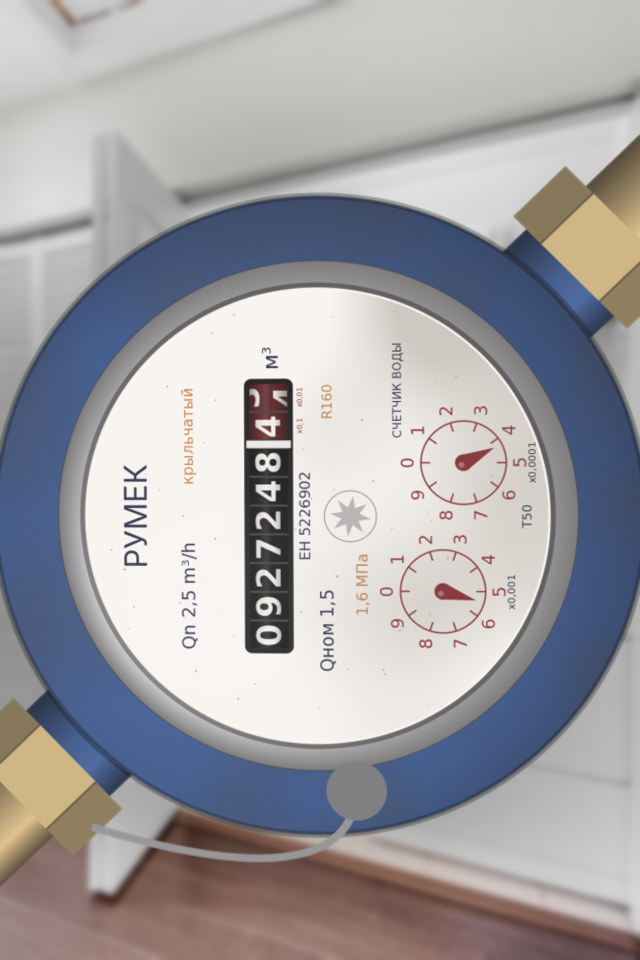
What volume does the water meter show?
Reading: 927248.4354 m³
